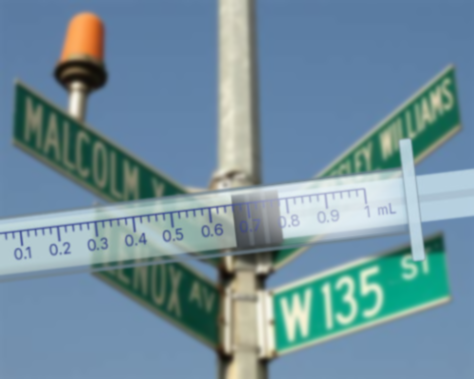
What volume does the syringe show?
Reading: 0.66 mL
